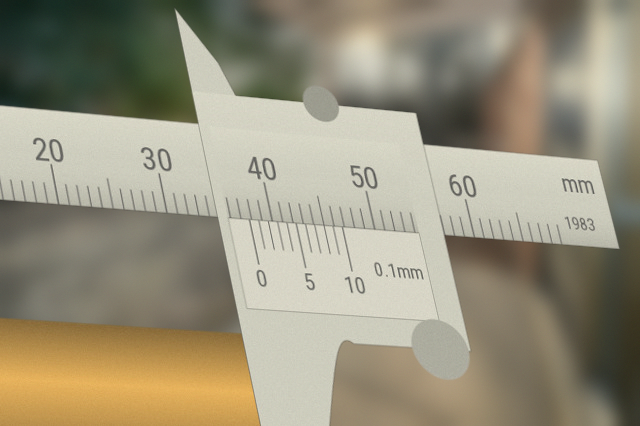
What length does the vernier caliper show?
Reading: 37.8 mm
